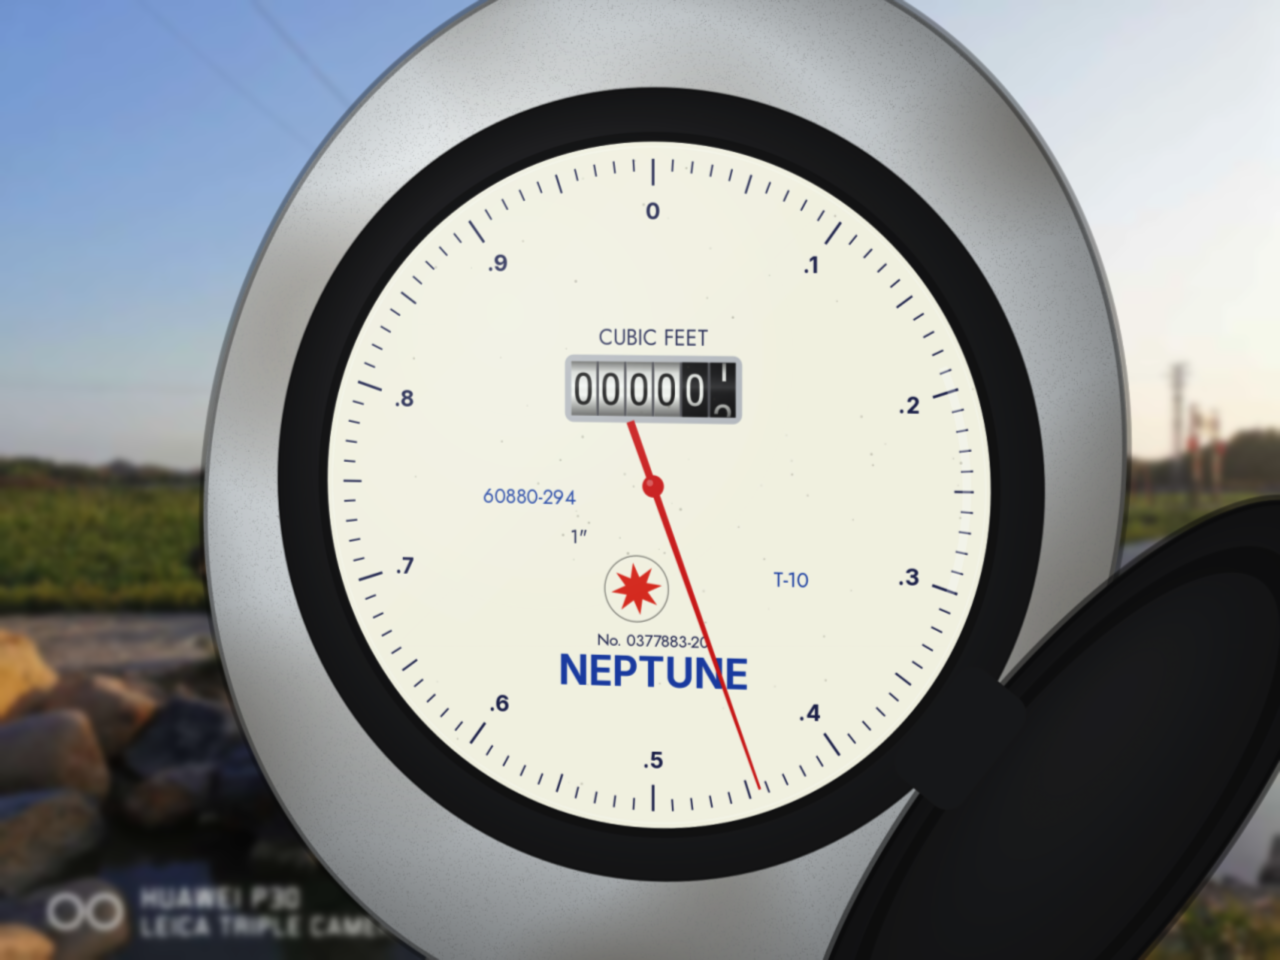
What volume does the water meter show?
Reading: 1.44 ft³
